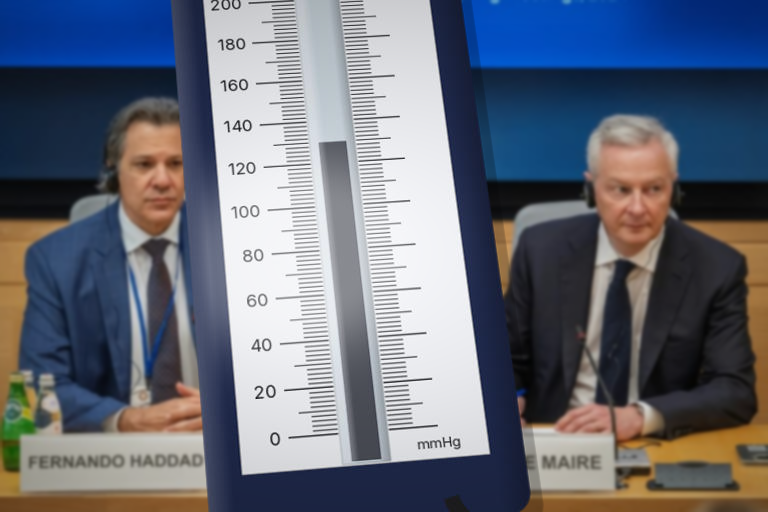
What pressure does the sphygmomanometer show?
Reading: 130 mmHg
